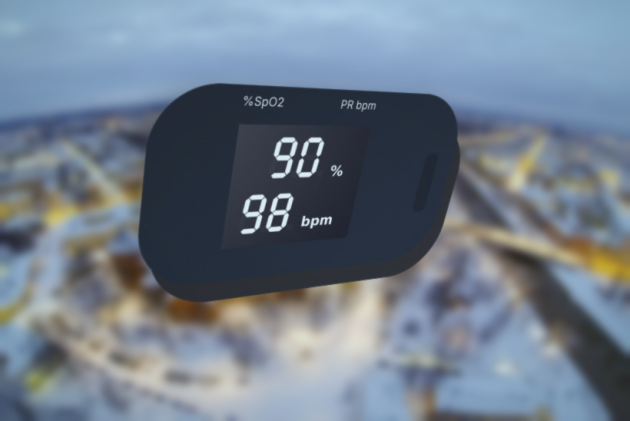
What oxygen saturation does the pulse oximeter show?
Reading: 90 %
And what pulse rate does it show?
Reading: 98 bpm
